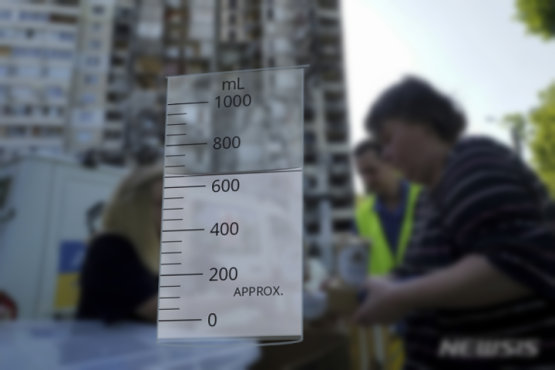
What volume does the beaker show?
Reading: 650 mL
